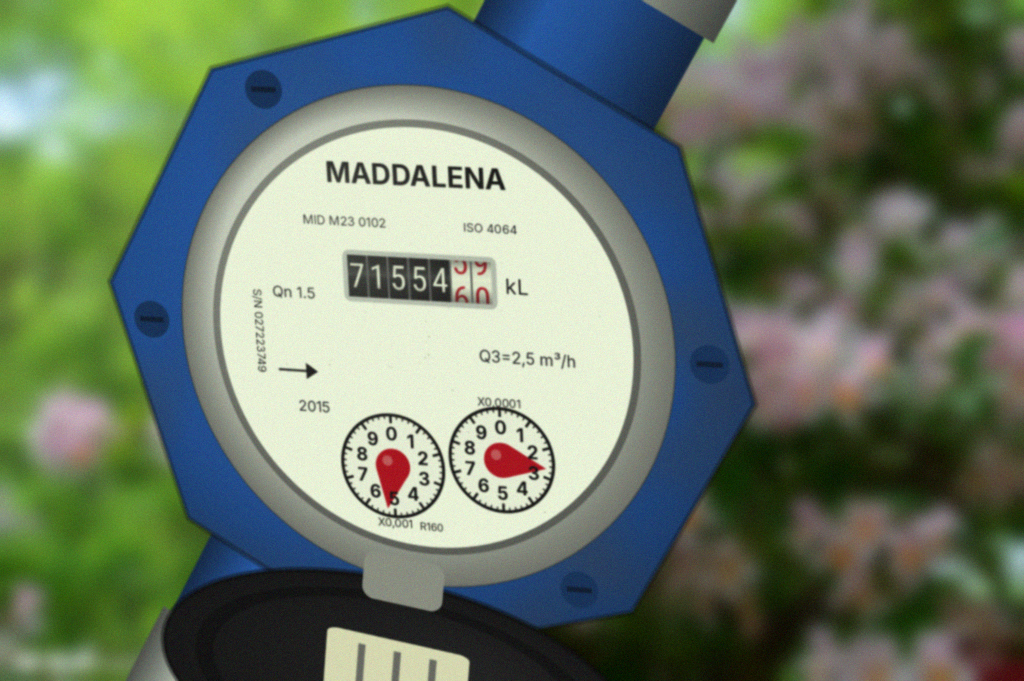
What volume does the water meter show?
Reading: 71554.5952 kL
